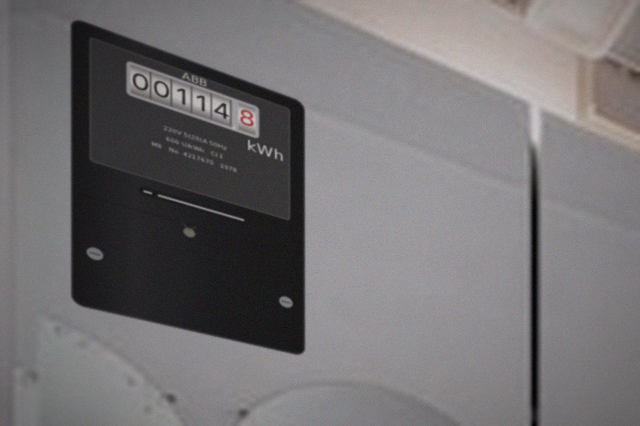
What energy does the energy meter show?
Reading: 114.8 kWh
